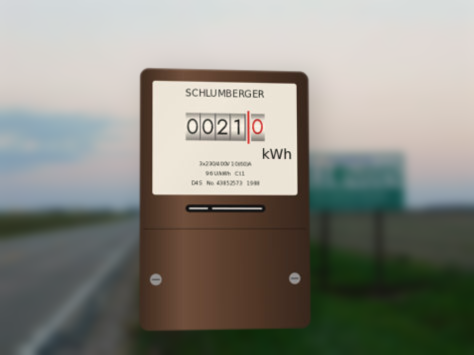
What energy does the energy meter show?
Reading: 21.0 kWh
